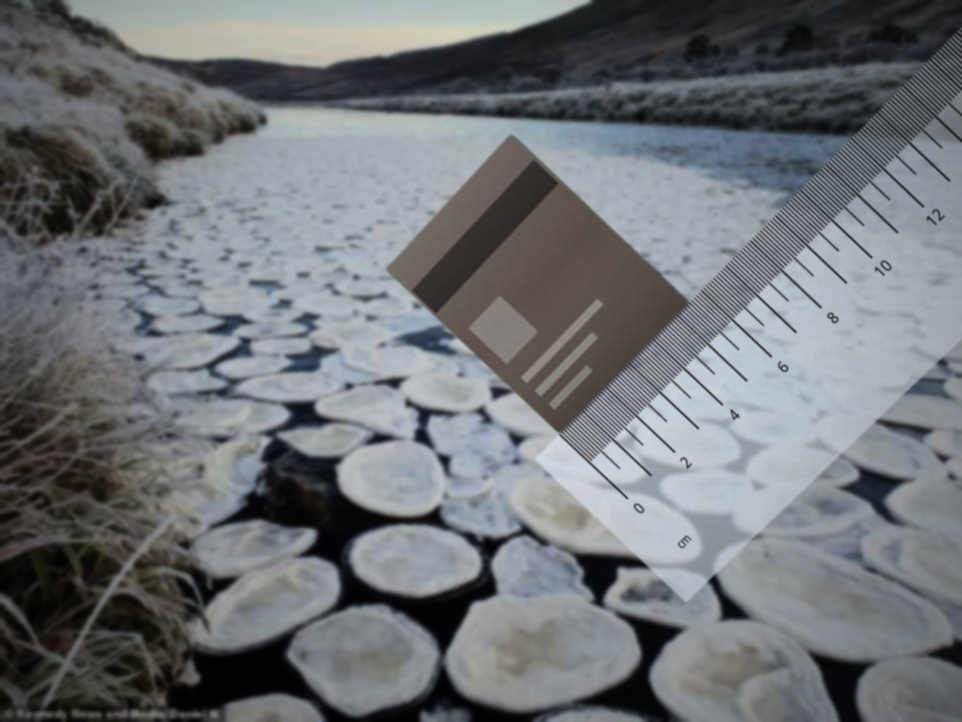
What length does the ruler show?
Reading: 5.5 cm
